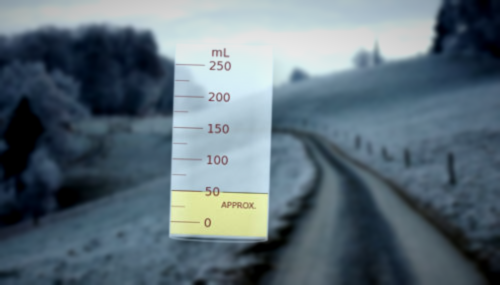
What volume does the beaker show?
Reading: 50 mL
